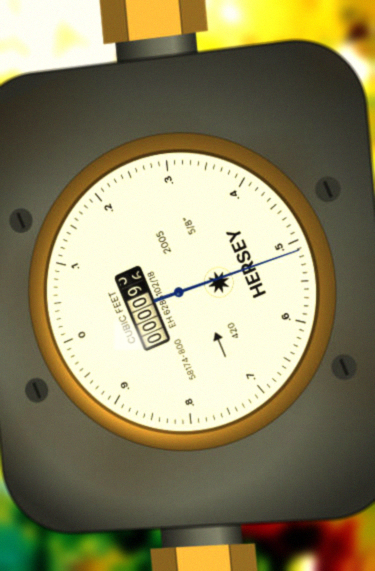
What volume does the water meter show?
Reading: 95.51 ft³
